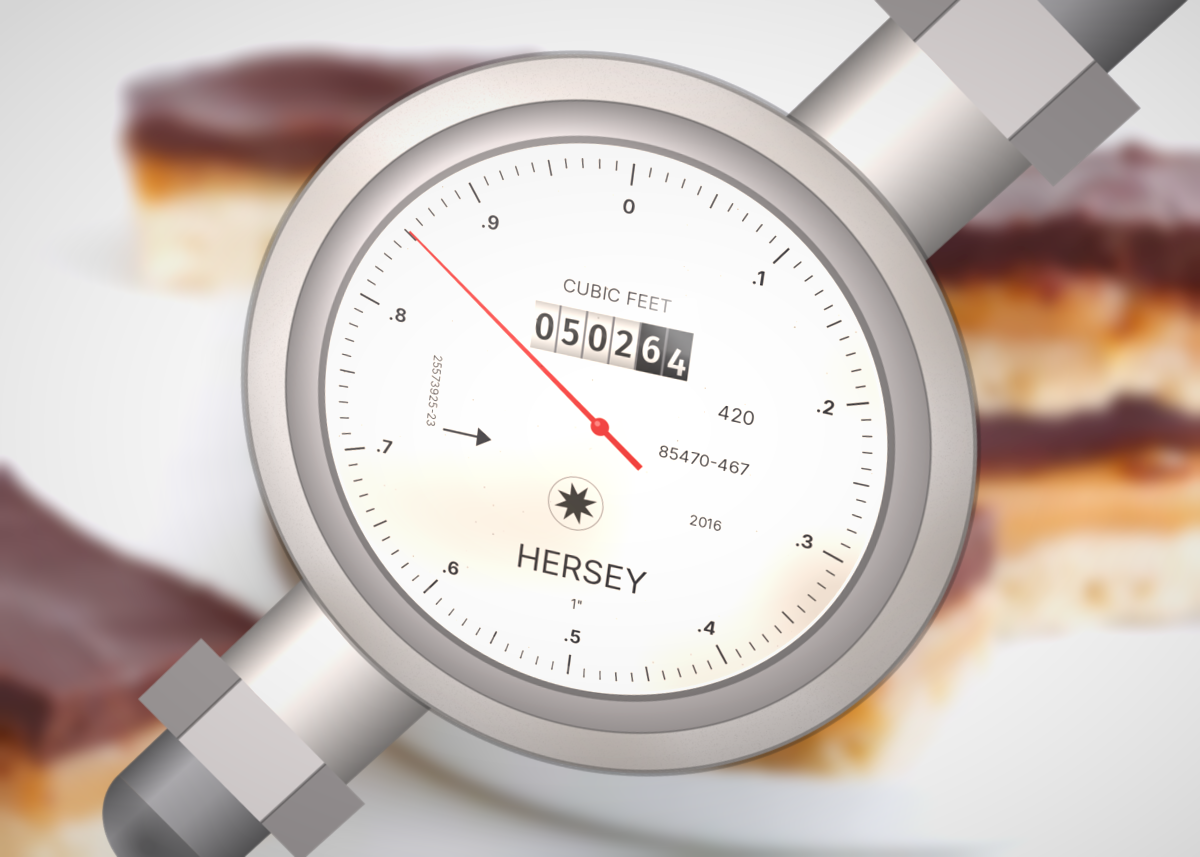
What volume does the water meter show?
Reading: 50263.85 ft³
